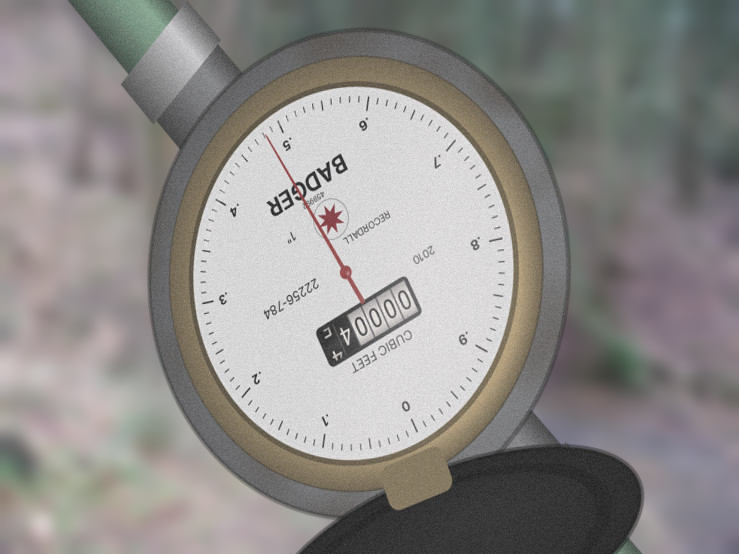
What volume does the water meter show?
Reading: 44.48 ft³
